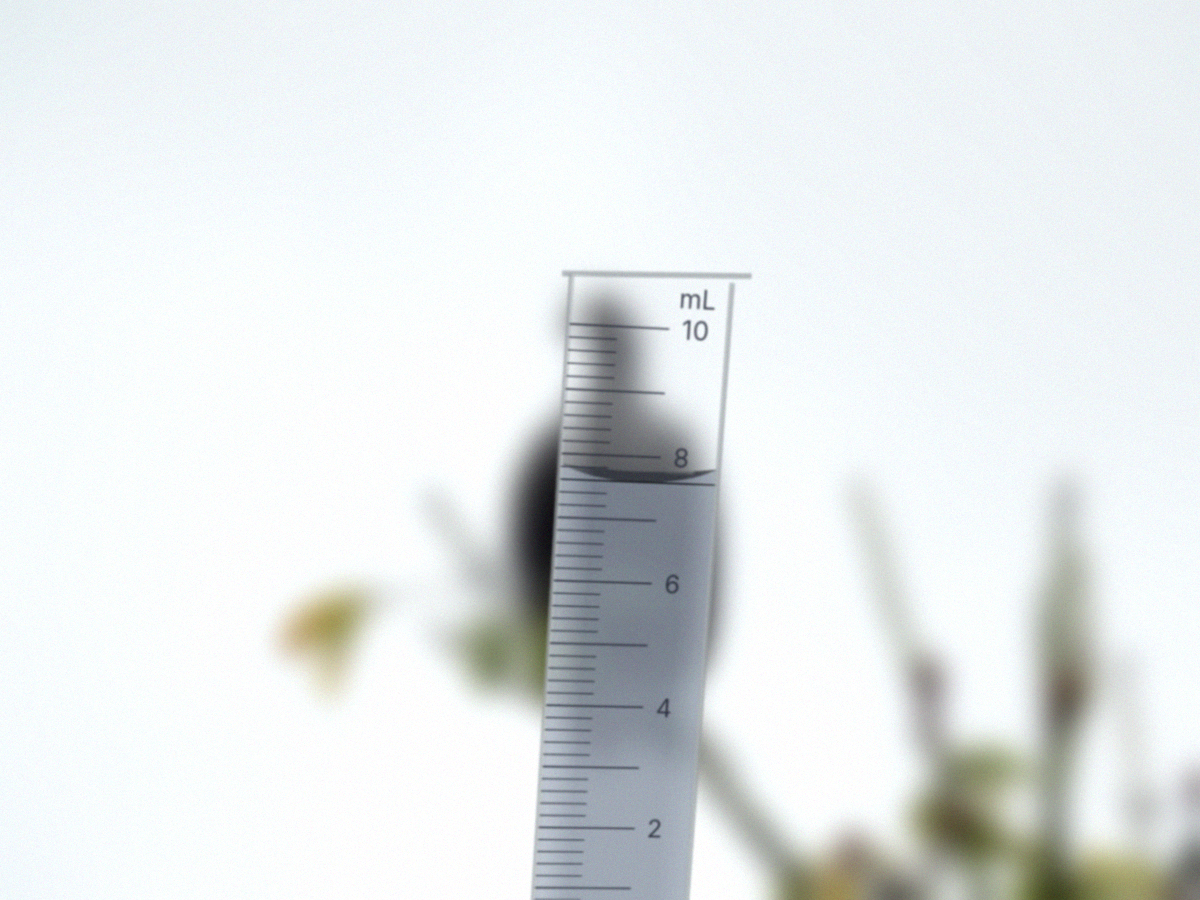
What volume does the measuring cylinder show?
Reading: 7.6 mL
